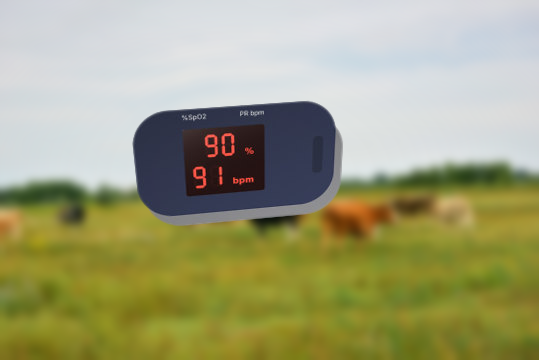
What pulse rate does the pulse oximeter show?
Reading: 91 bpm
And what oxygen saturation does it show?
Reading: 90 %
